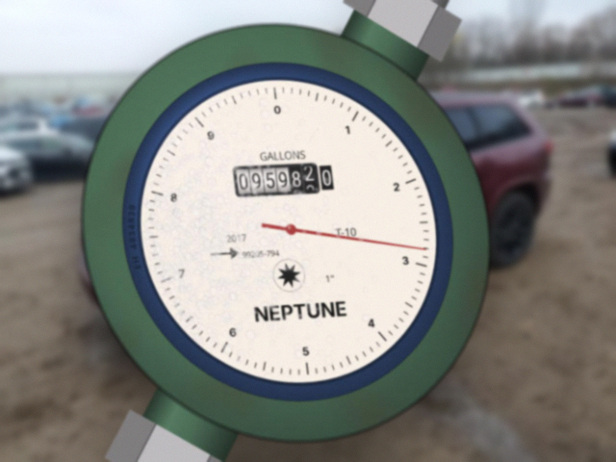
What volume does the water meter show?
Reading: 959822.8 gal
